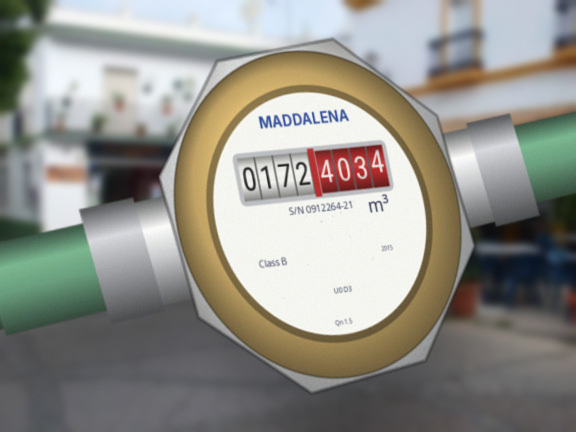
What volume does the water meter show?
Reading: 172.4034 m³
